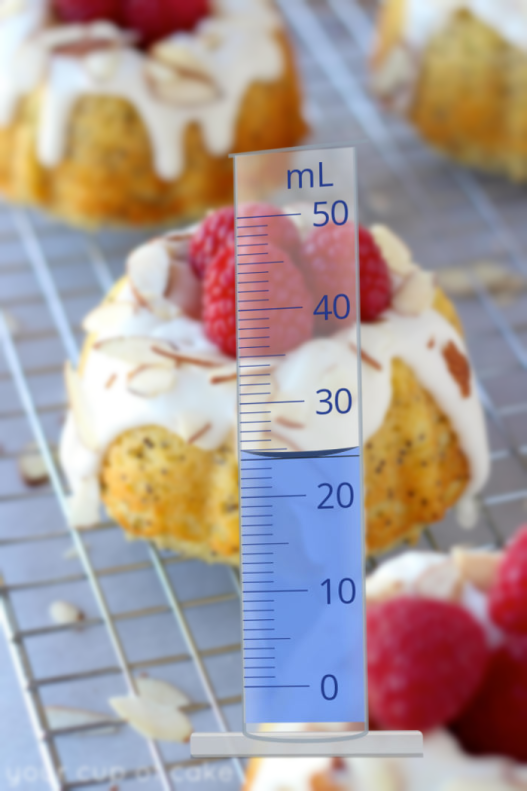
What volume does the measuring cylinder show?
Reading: 24 mL
